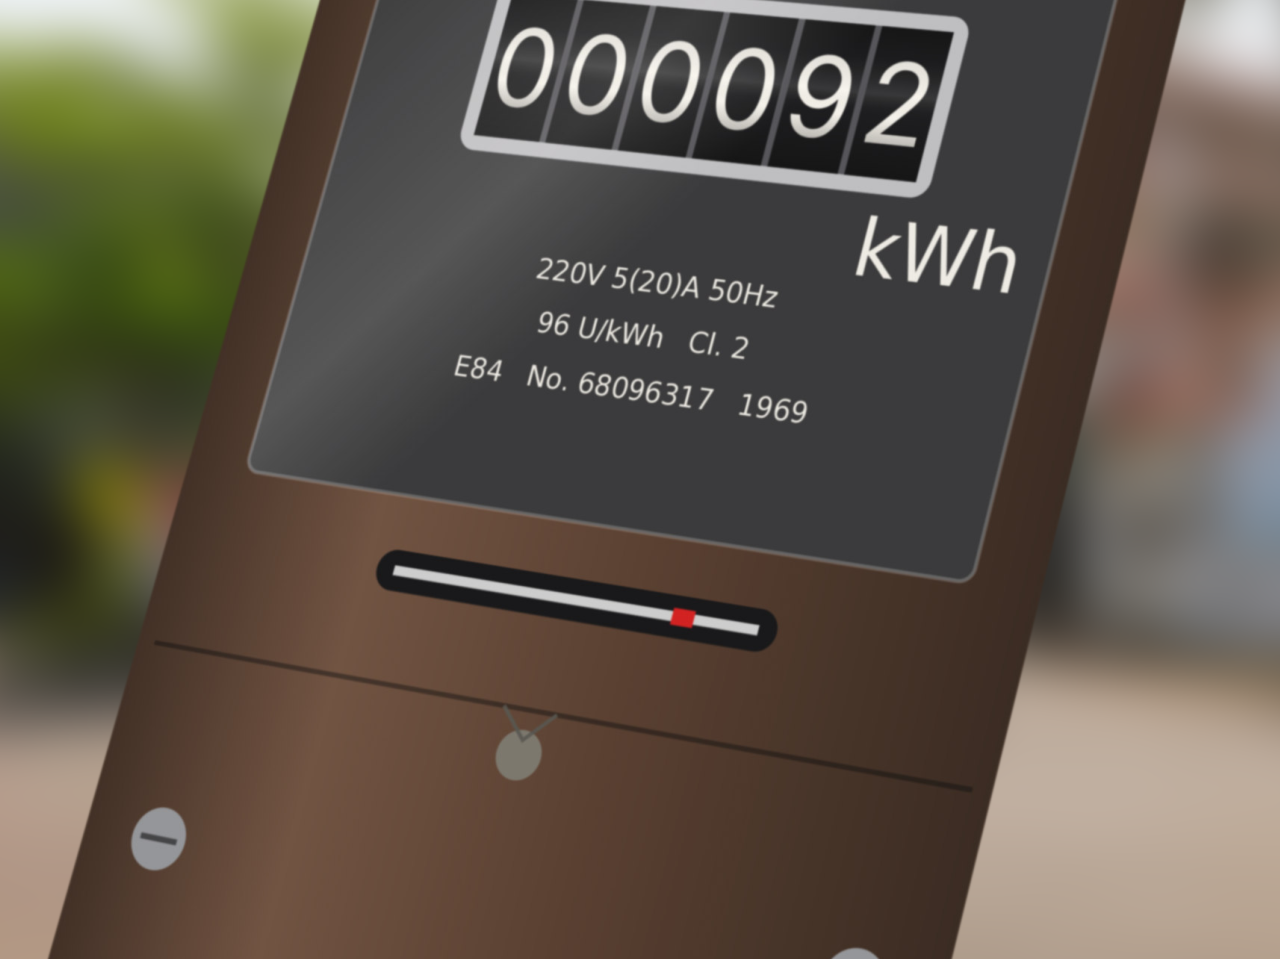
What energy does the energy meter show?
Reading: 92 kWh
